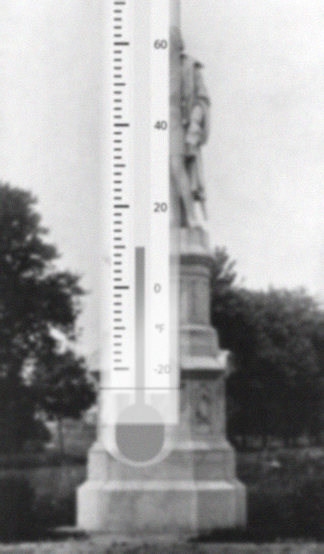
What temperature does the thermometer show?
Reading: 10 °F
